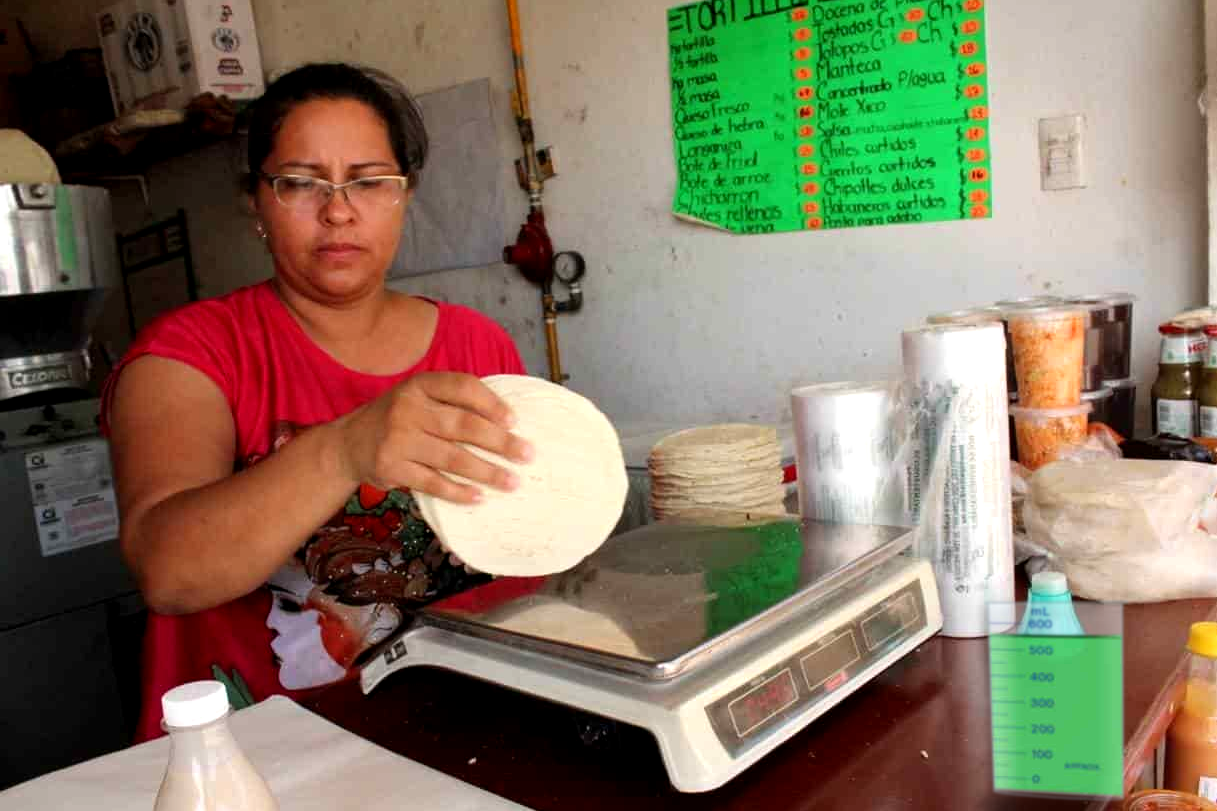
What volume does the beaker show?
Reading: 550 mL
